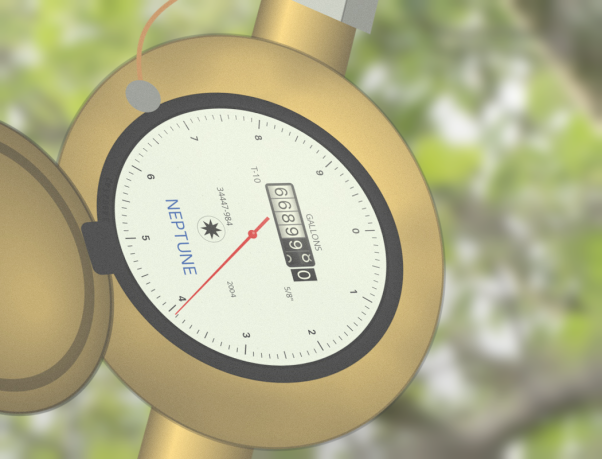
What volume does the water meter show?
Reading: 6689983.9 gal
